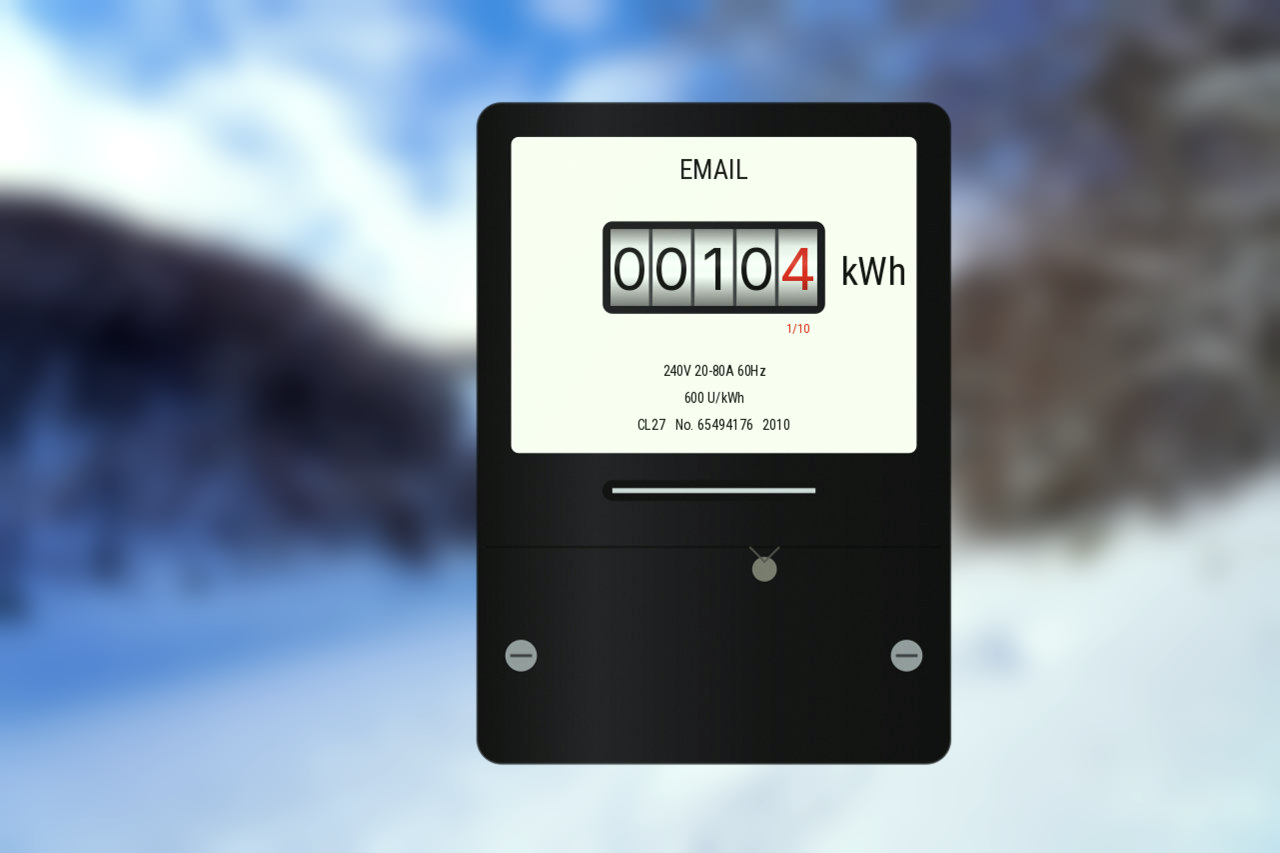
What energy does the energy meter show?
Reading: 10.4 kWh
